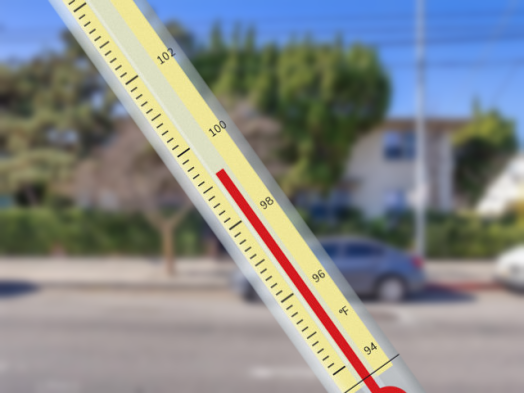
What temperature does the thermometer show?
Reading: 99.2 °F
